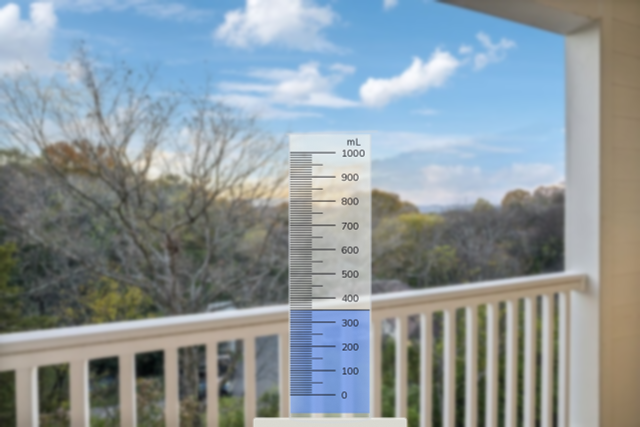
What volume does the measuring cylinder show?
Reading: 350 mL
